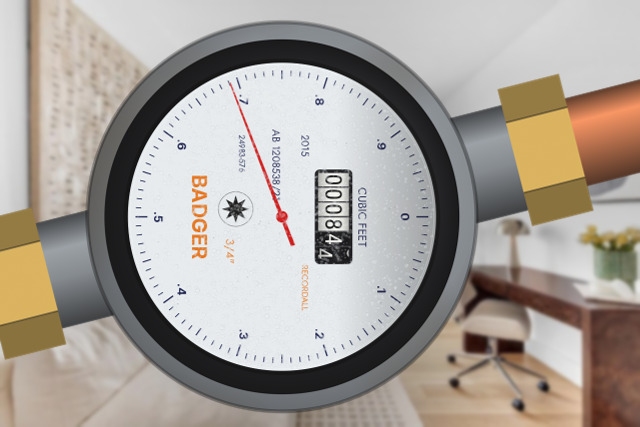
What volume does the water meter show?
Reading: 843.69 ft³
